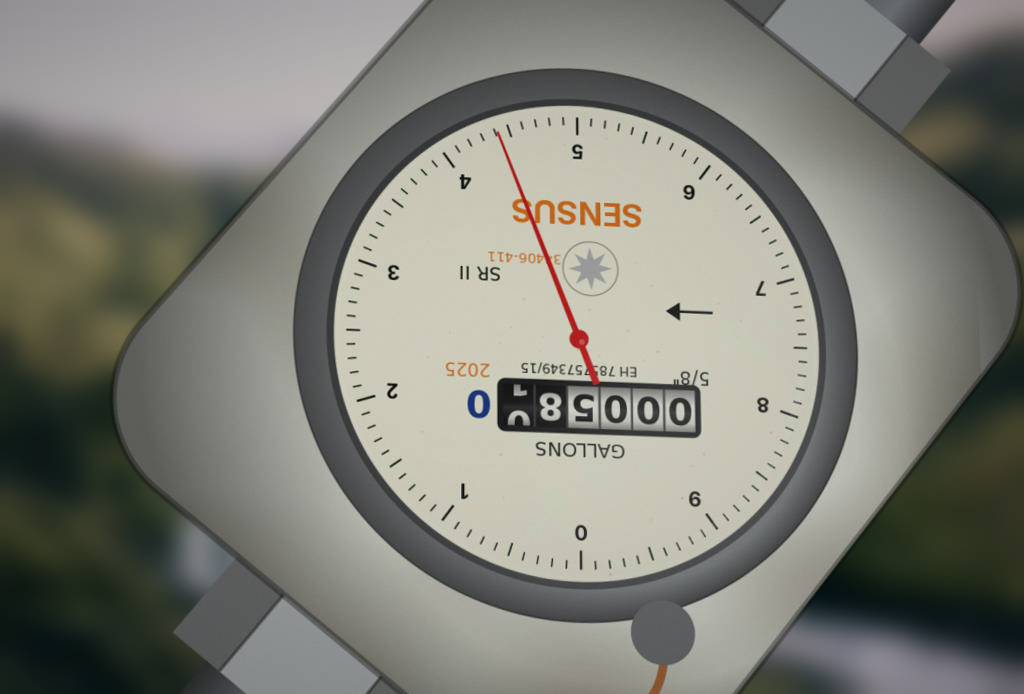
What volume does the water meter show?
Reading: 5804.4 gal
